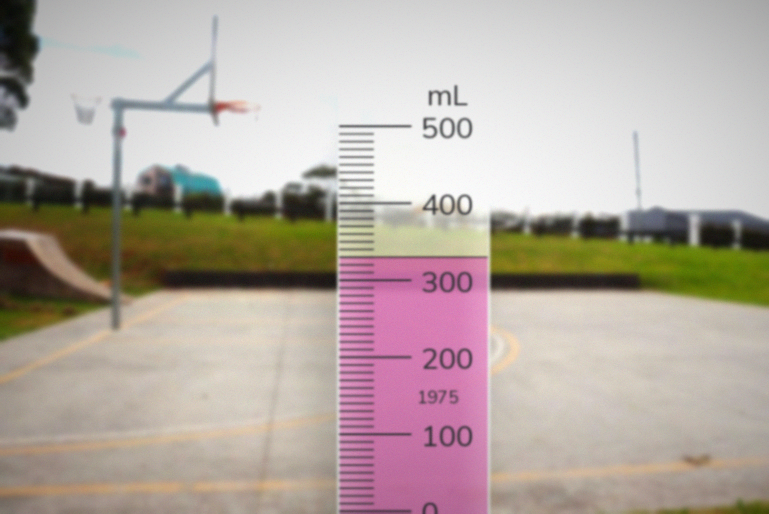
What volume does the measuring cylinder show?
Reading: 330 mL
